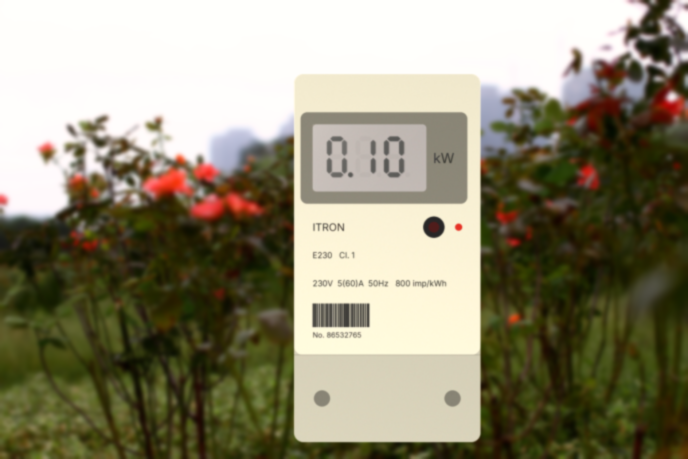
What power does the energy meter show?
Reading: 0.10 kW
